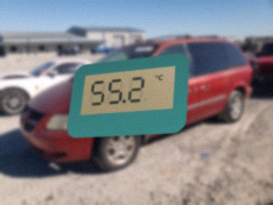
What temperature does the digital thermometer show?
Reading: 55.2 °C
